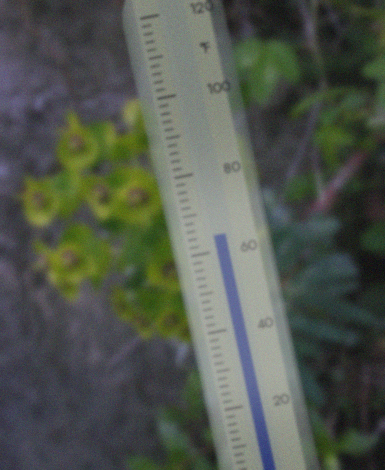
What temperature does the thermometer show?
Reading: 64 °F
